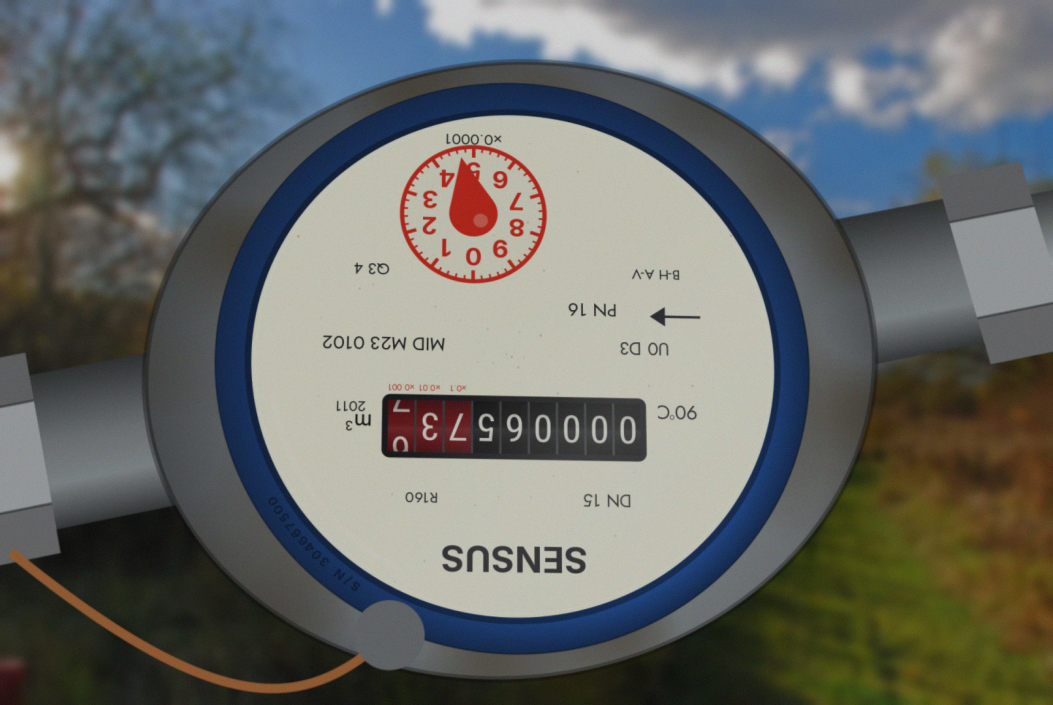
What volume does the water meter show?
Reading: 65.7364 m³
